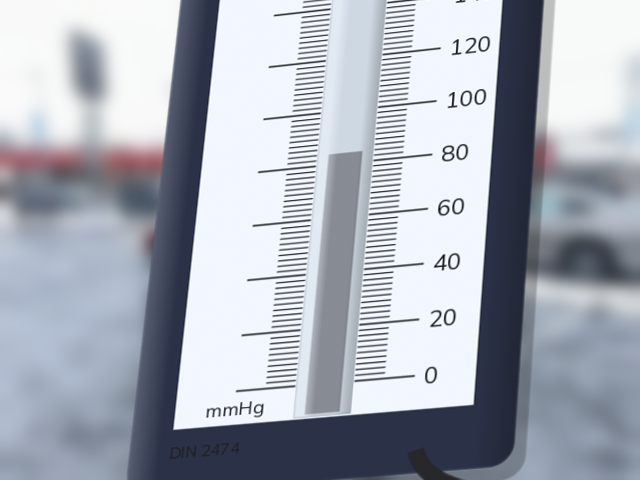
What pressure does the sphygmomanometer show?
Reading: 84 mmHg
